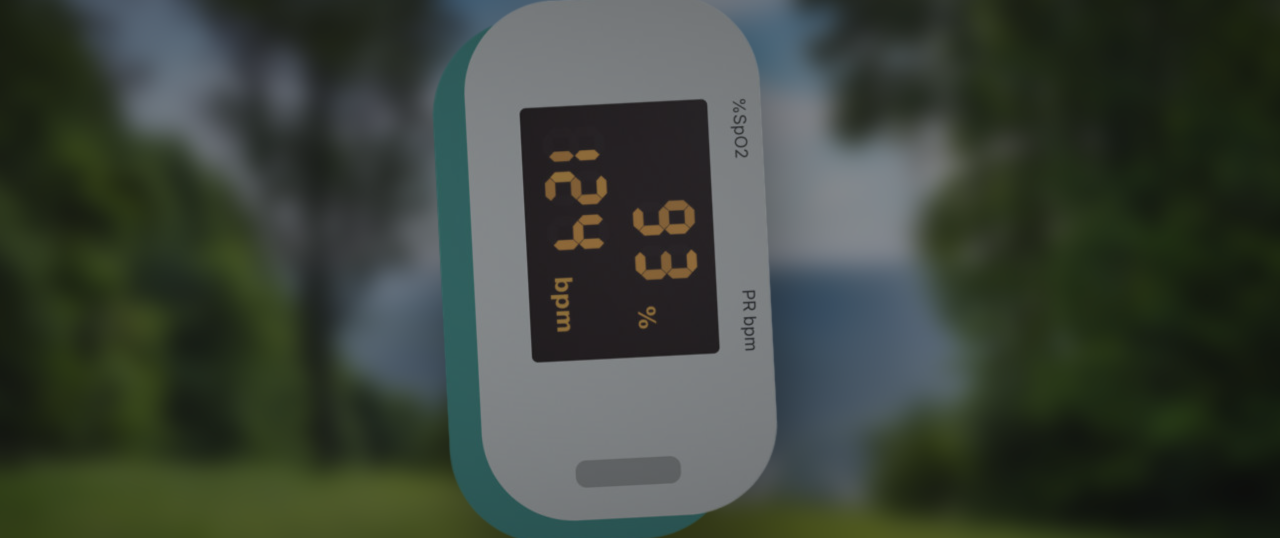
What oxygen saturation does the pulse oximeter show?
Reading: 93 %
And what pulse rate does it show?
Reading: 124 bpm
